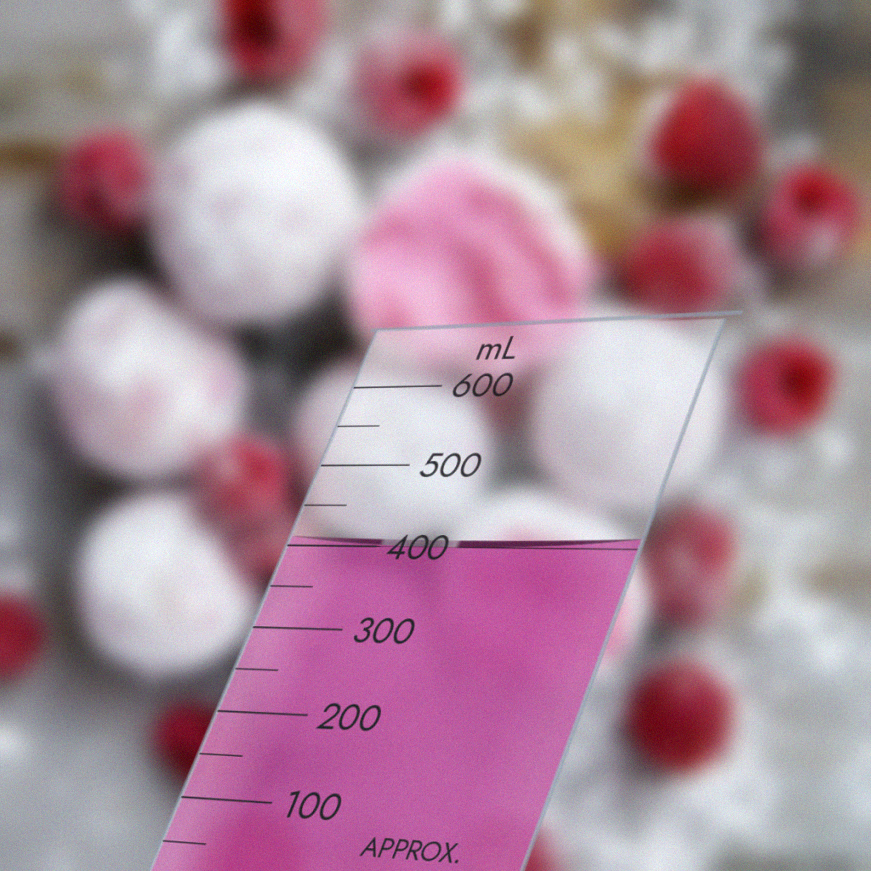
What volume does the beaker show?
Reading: 400 mL
